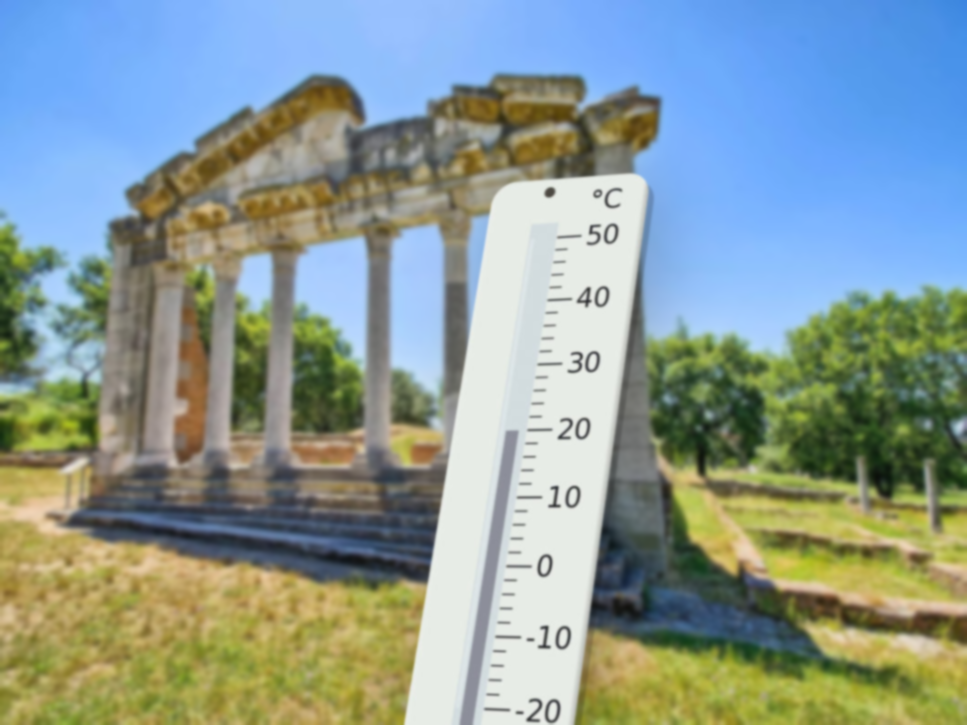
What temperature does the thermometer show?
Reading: 20 °C
